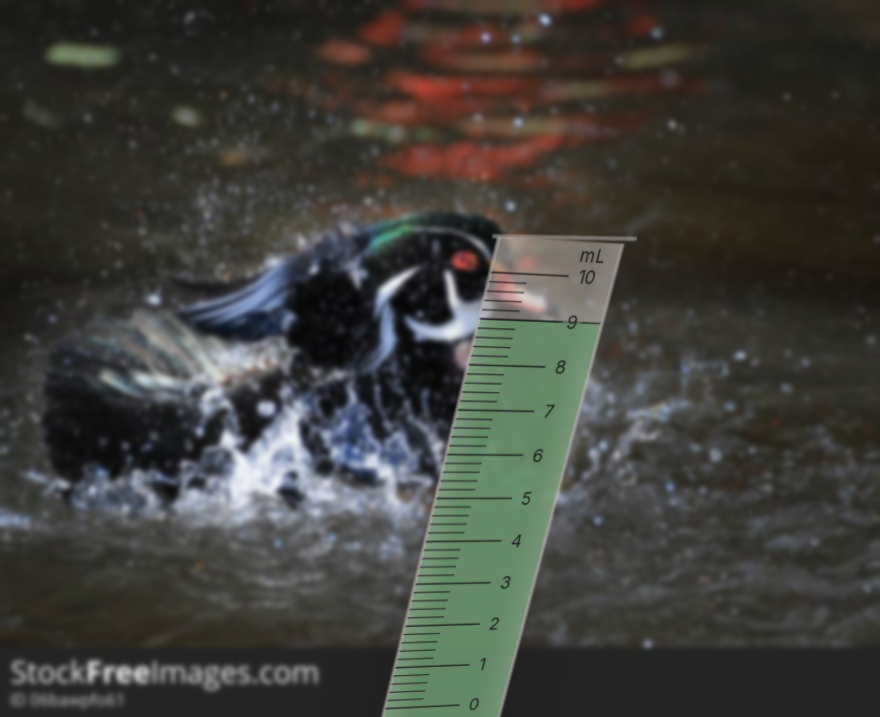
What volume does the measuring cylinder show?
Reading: 9 mL
